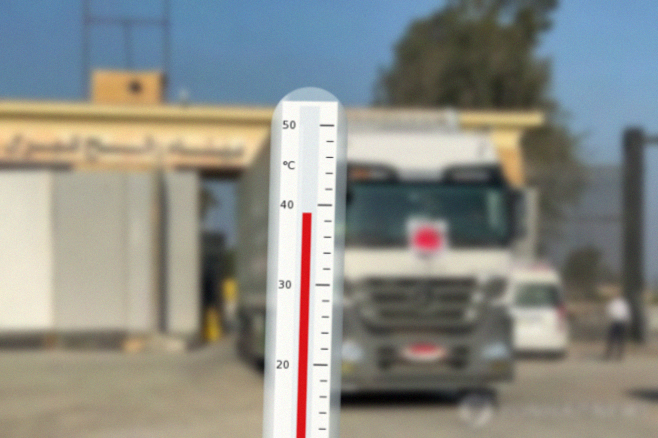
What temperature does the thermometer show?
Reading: 39 °C
